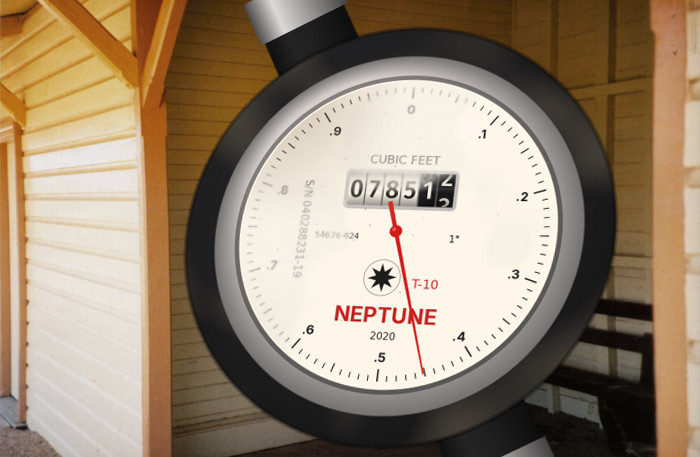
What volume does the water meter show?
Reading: 78512.45 ft³
